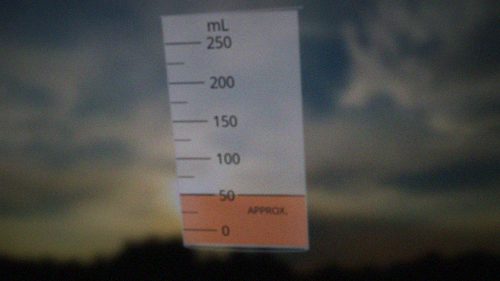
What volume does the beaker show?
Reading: 50 mL
